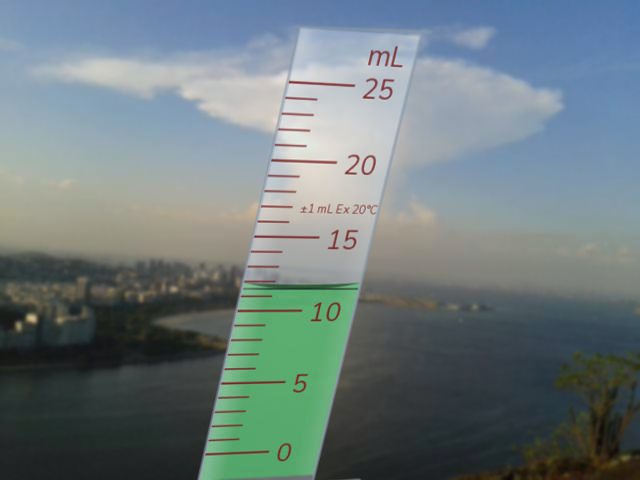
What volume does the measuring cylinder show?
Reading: 11.5 mL
